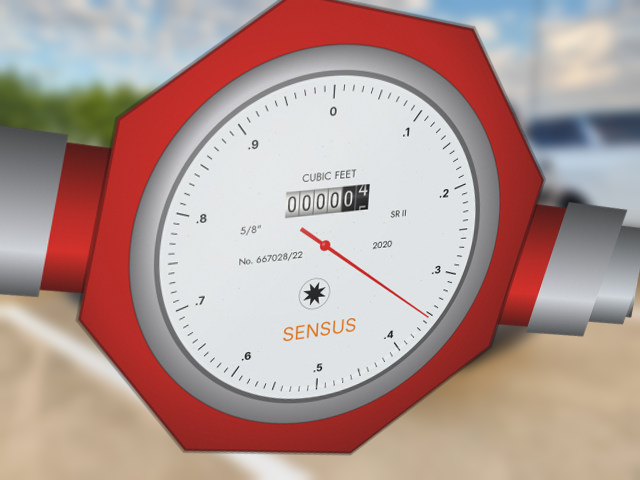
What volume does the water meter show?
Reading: 4.35 ft³
